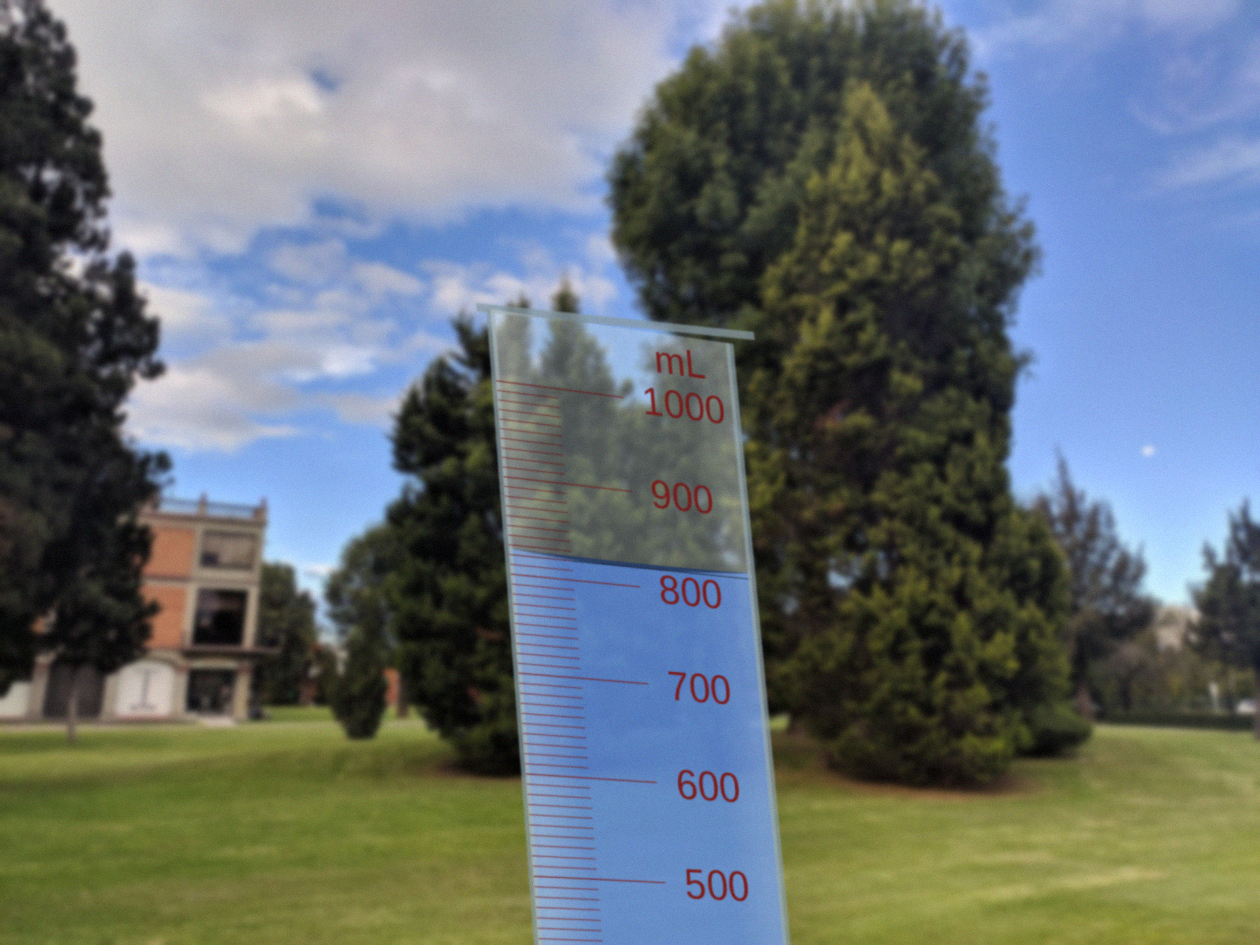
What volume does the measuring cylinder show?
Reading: 820 mL
